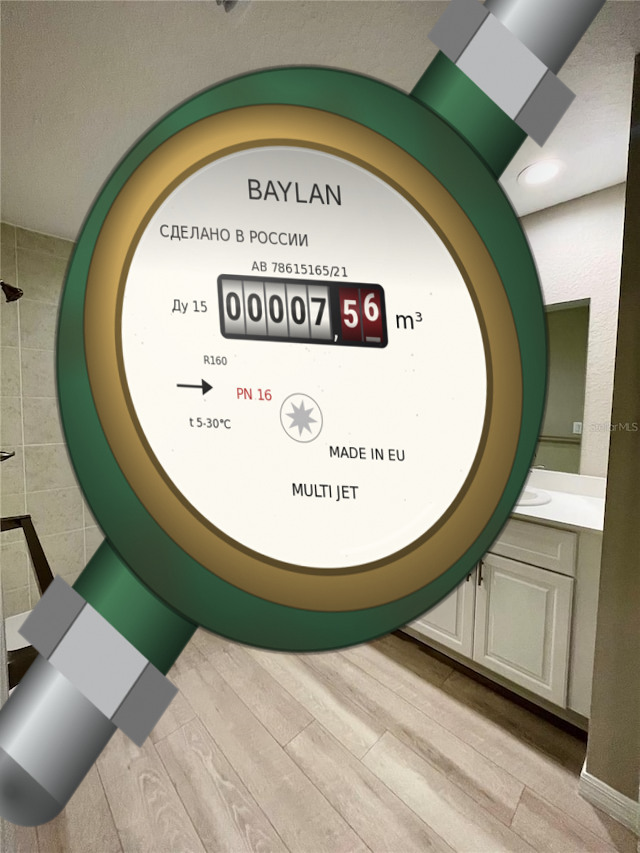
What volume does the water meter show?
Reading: 7.56 m³
